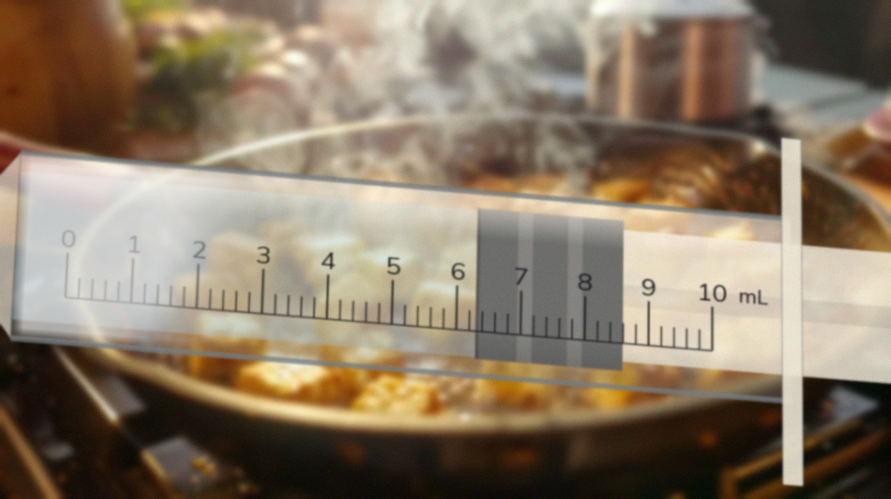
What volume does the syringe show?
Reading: 6.3 mL
